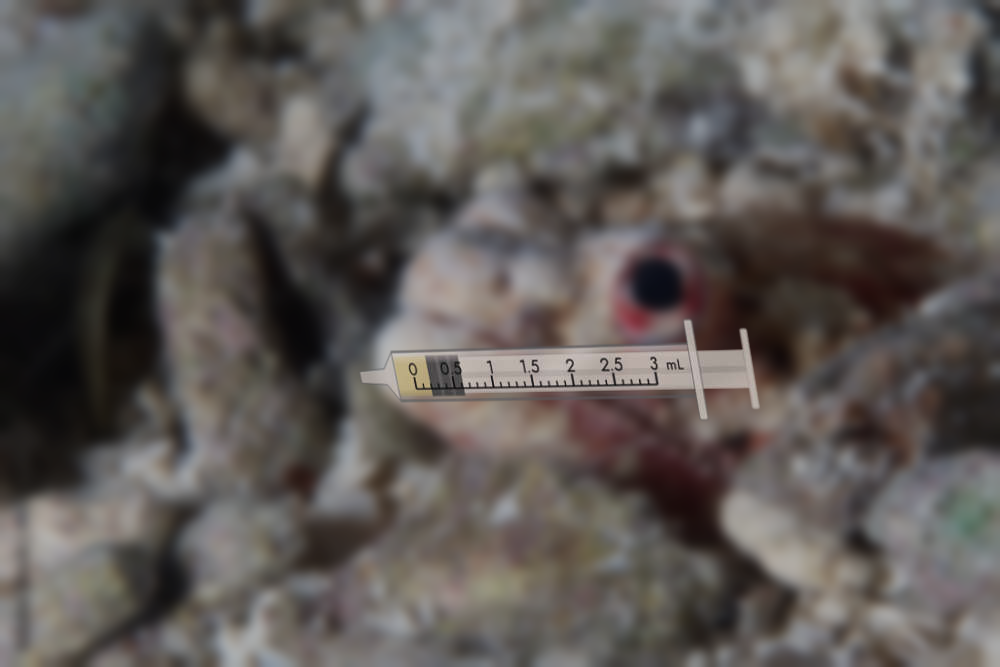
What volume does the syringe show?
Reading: 0.2 mL
